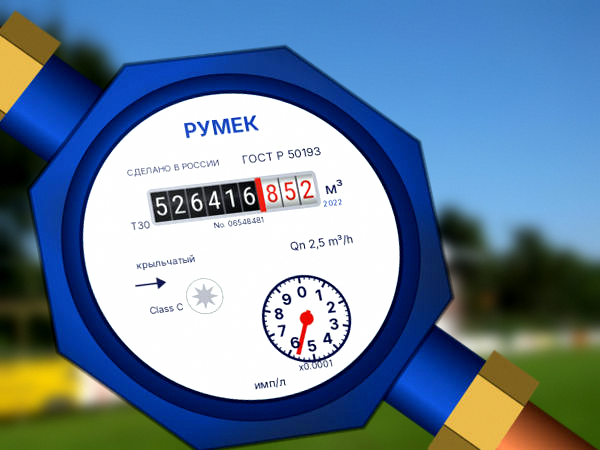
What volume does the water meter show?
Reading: 526416.8525 m³
